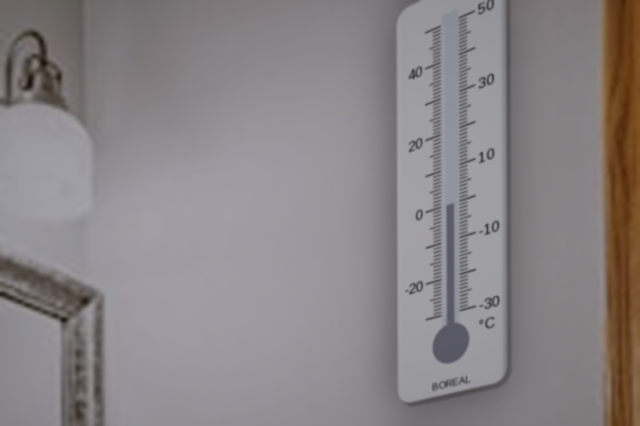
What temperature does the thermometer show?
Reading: 0 °C
